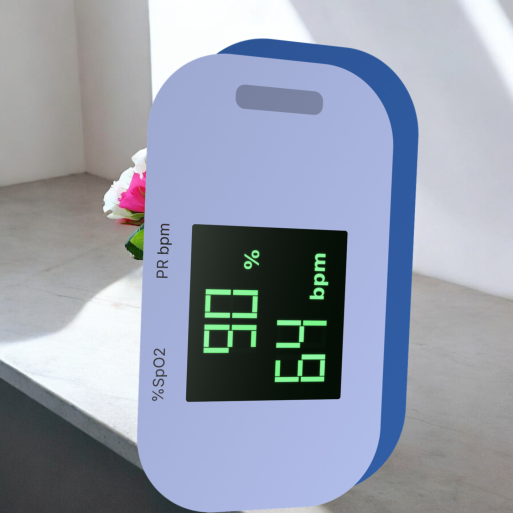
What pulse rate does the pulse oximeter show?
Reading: 64 bpm
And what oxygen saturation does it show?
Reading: 90 %
